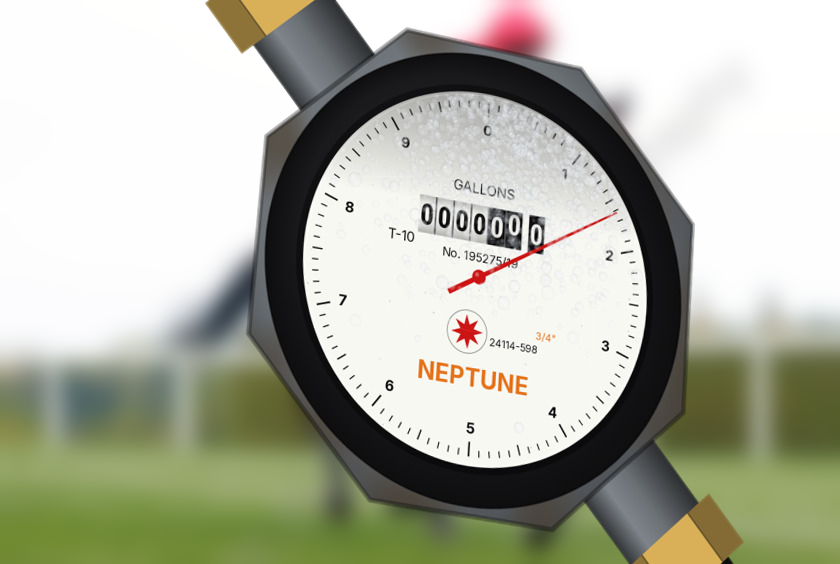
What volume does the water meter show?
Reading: 1.6 gal
